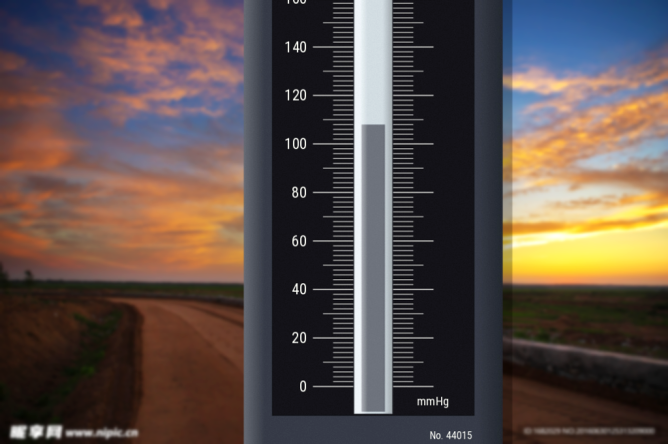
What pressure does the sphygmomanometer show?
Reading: 108 mmHg
